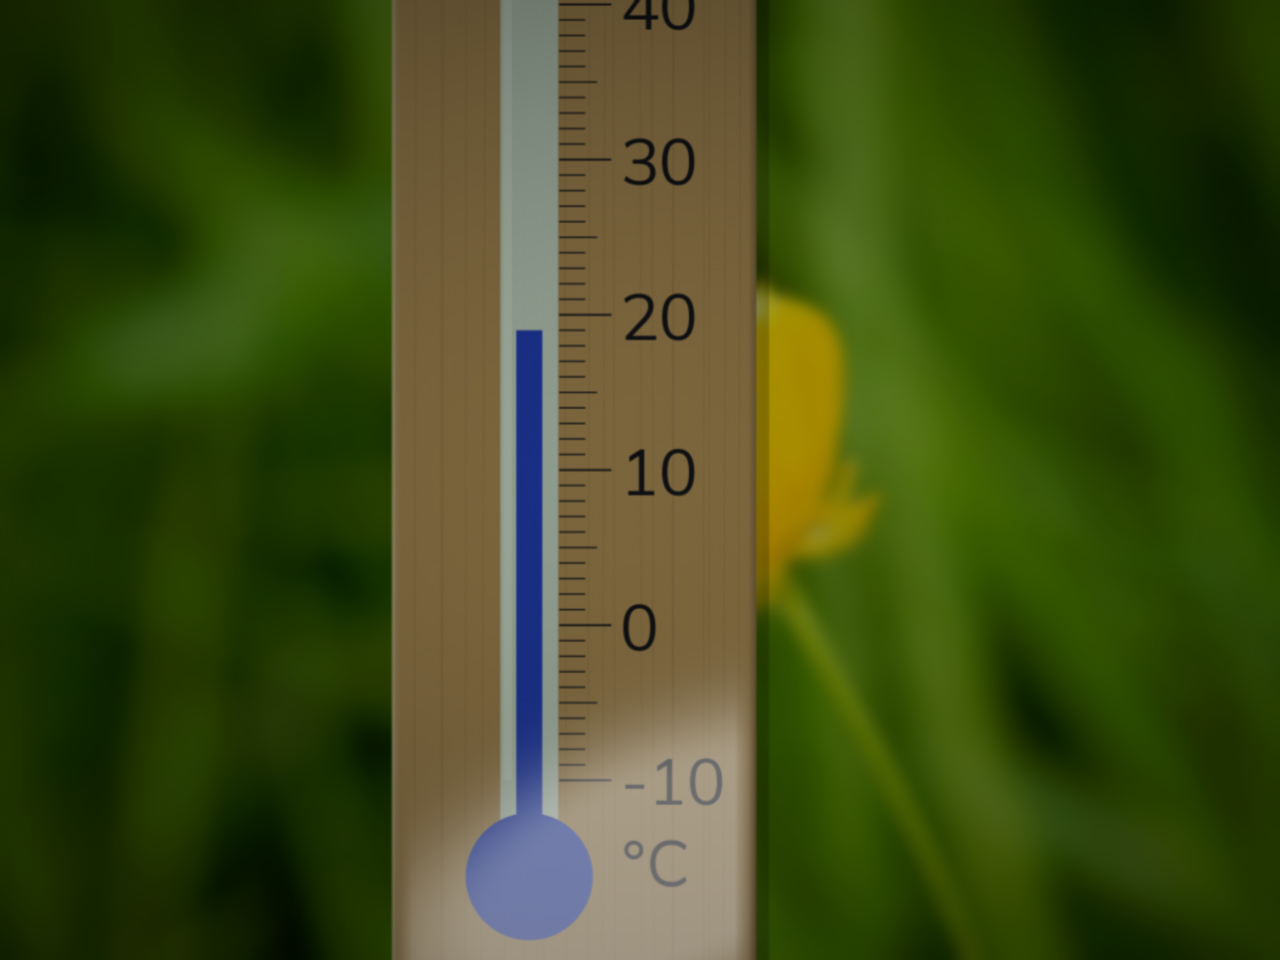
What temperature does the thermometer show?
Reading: 19 °C
